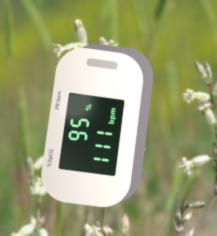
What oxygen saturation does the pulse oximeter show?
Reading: 95 %
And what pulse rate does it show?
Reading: 111 bpm
